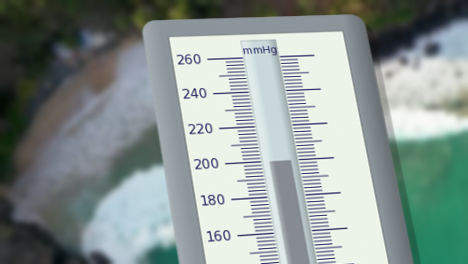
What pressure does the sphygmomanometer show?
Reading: 200 mmHg
